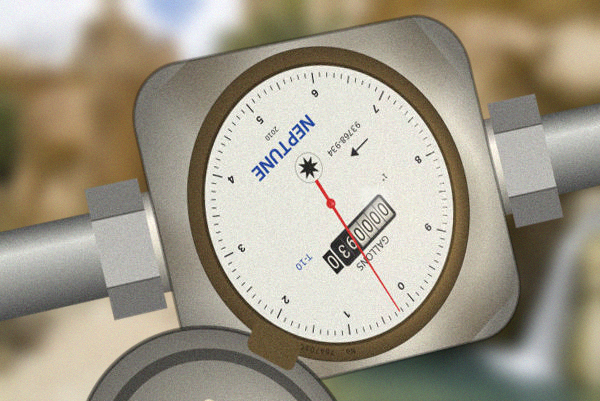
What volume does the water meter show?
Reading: 930.2 gal
